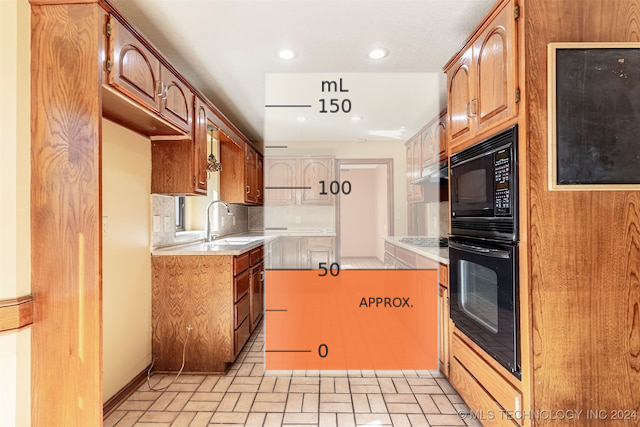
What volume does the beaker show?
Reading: 50 mL
